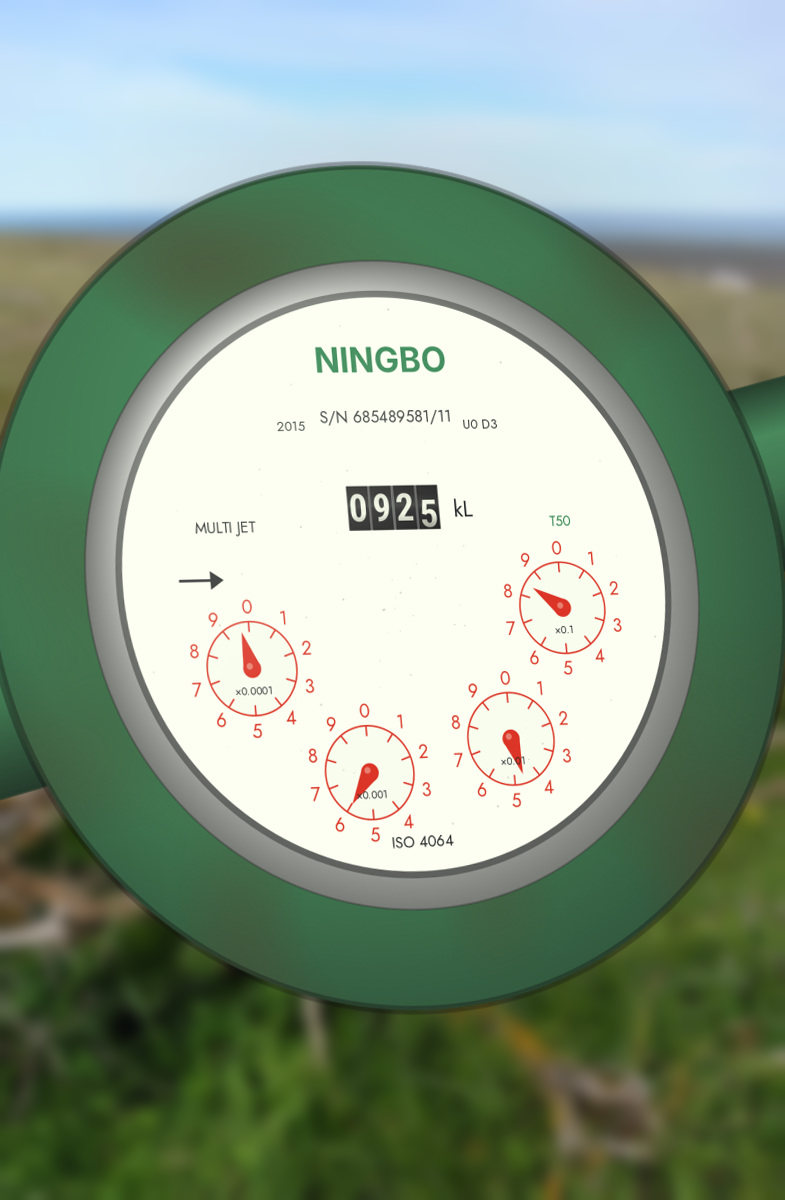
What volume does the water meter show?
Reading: 924.8459 kL
